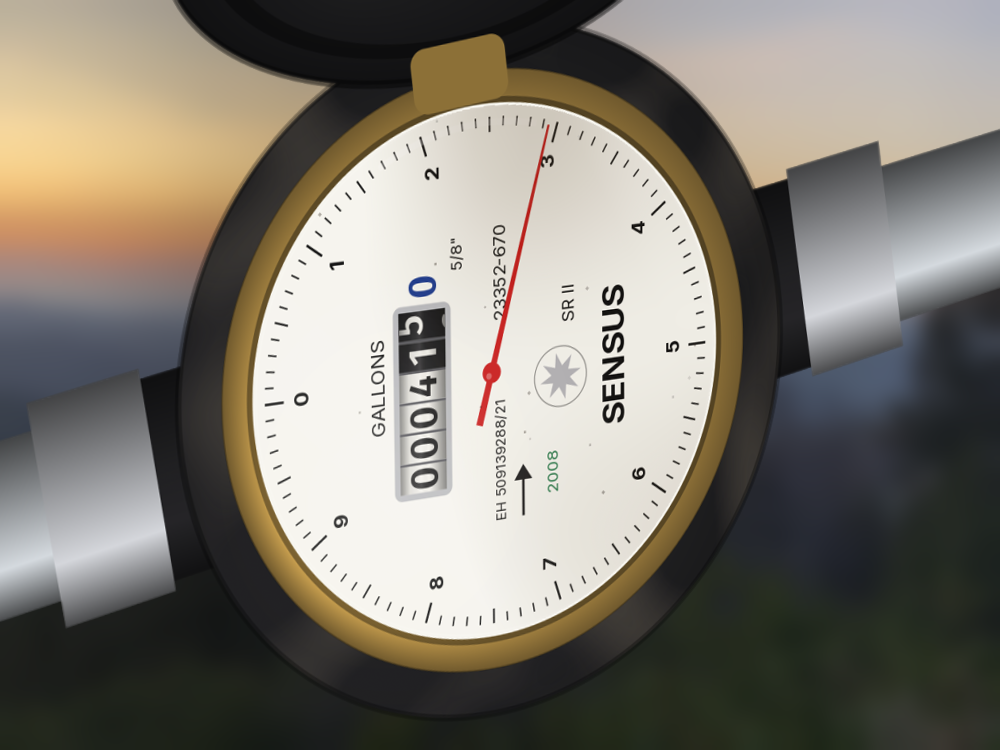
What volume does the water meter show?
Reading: 4152.9 gal
